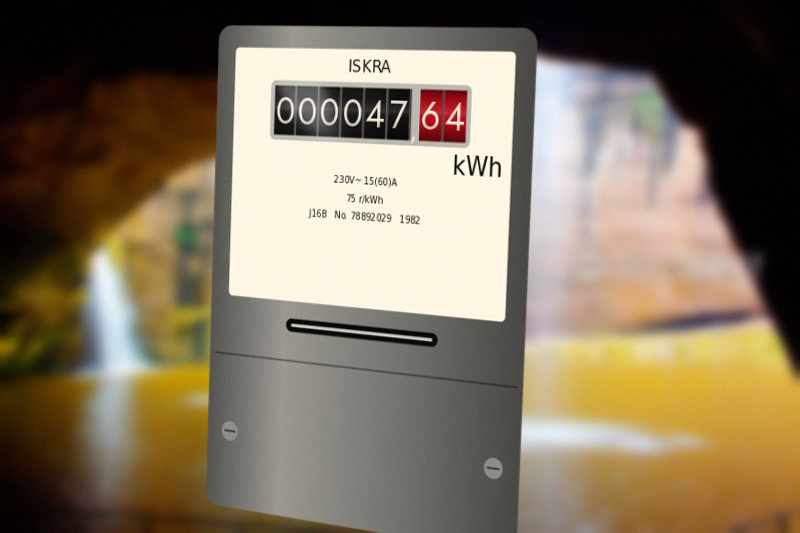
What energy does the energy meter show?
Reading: 47.64 kWh
